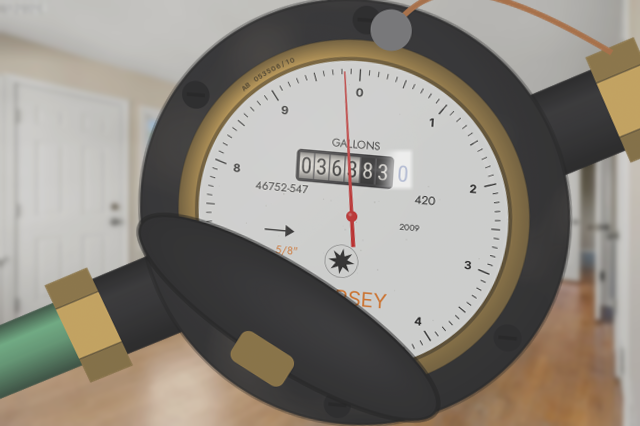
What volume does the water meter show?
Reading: 363829.8 gal
